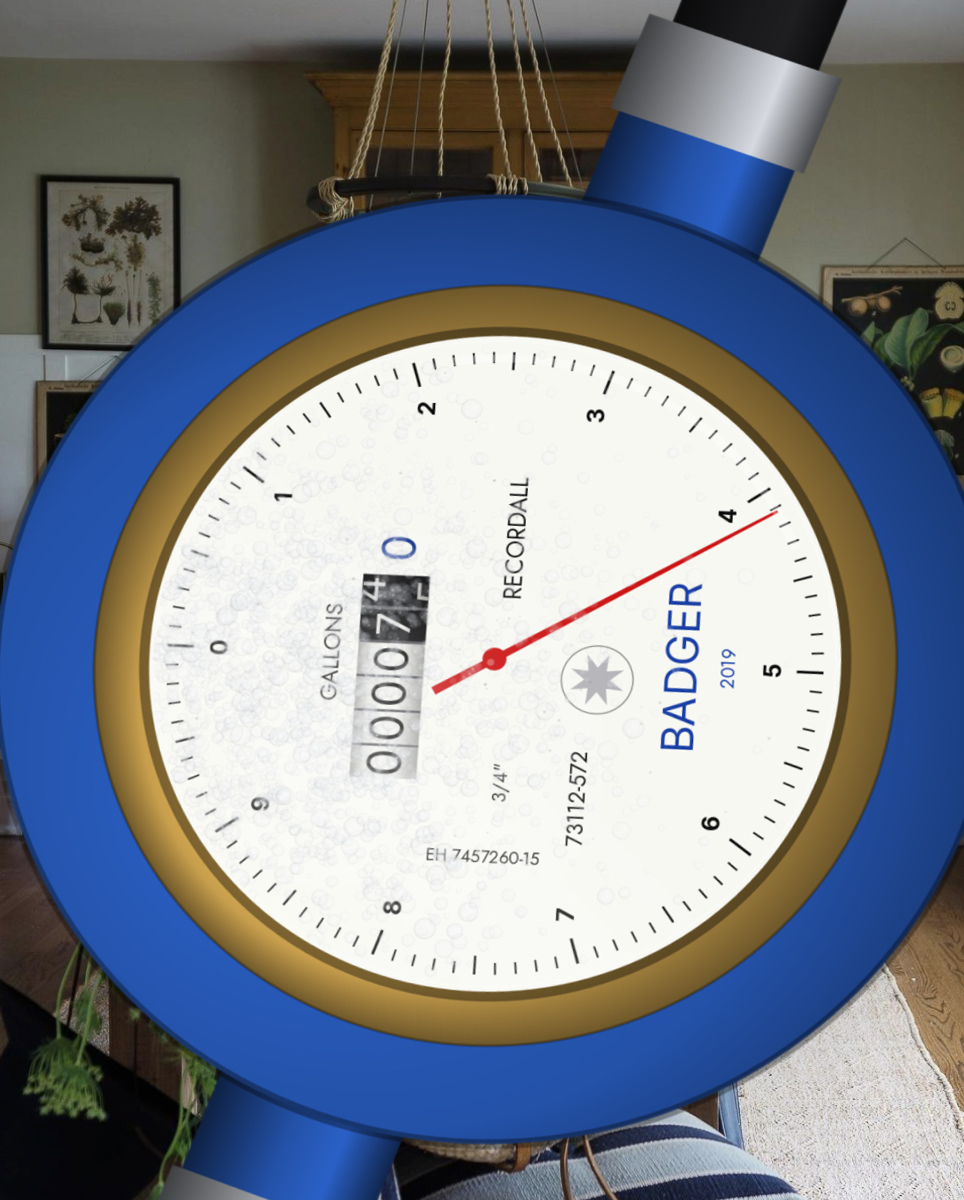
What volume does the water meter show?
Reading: 744.1 gal
